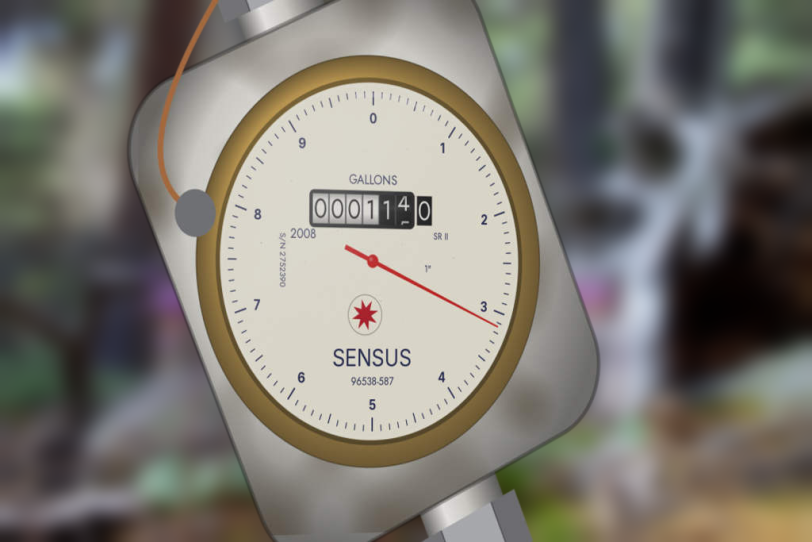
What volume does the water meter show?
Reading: 1143.1 gal
